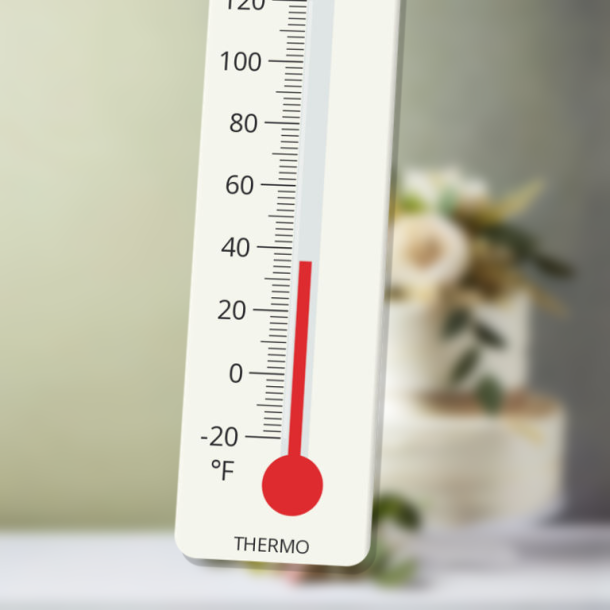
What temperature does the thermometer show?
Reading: 36 °F
